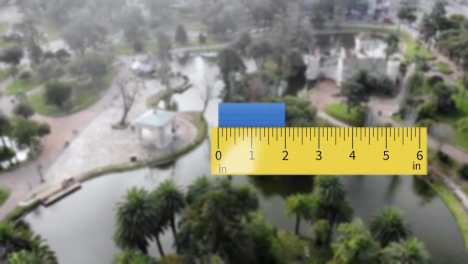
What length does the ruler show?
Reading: 2 in
